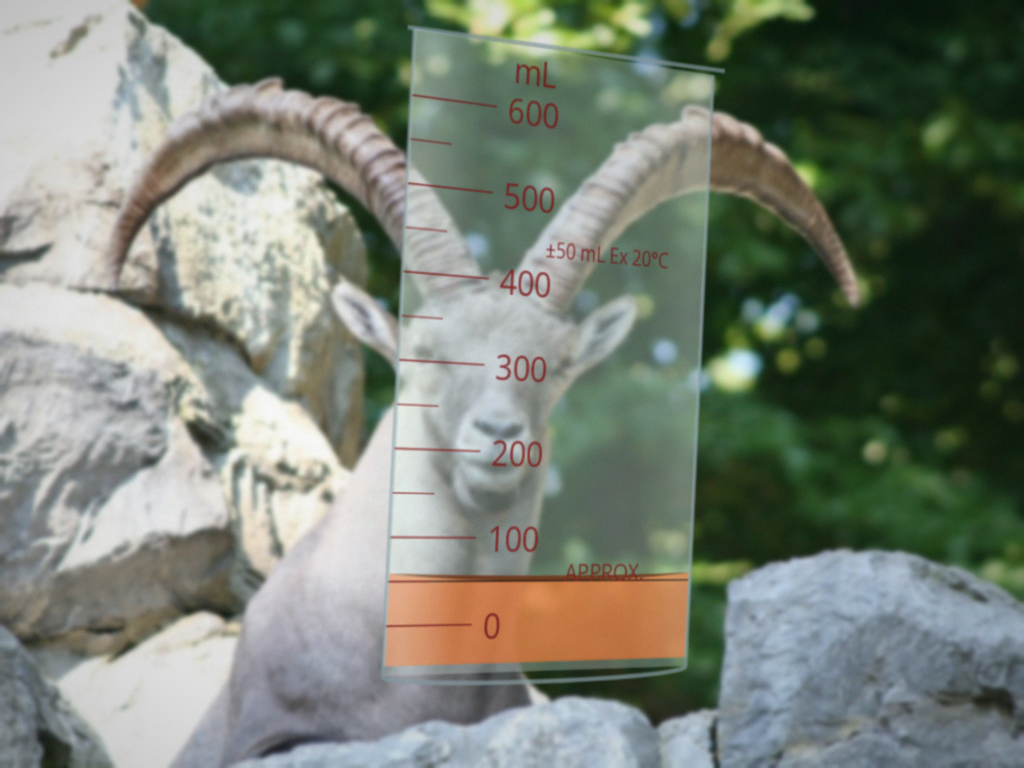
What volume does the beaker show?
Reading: 50 mL
